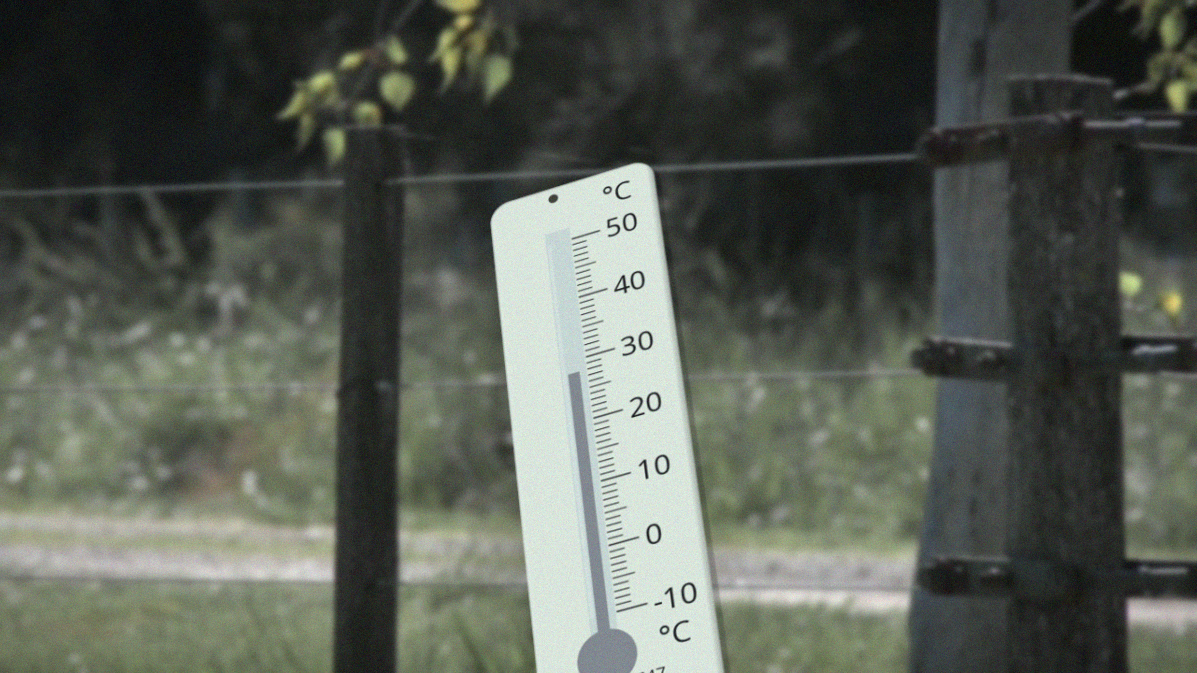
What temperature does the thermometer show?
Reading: 28 °C
